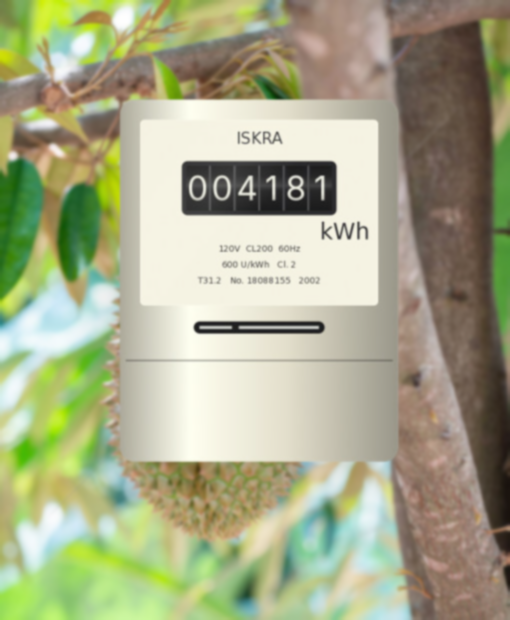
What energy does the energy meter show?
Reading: 4181 kWh
